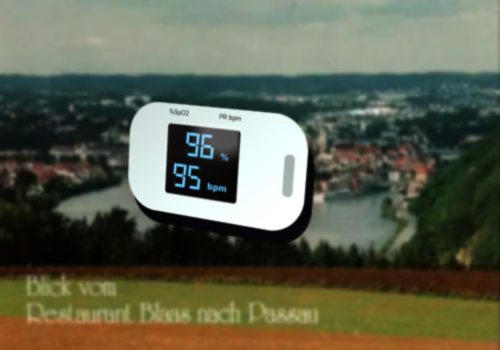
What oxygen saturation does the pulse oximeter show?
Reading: 96 %
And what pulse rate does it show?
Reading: 95 bpm
